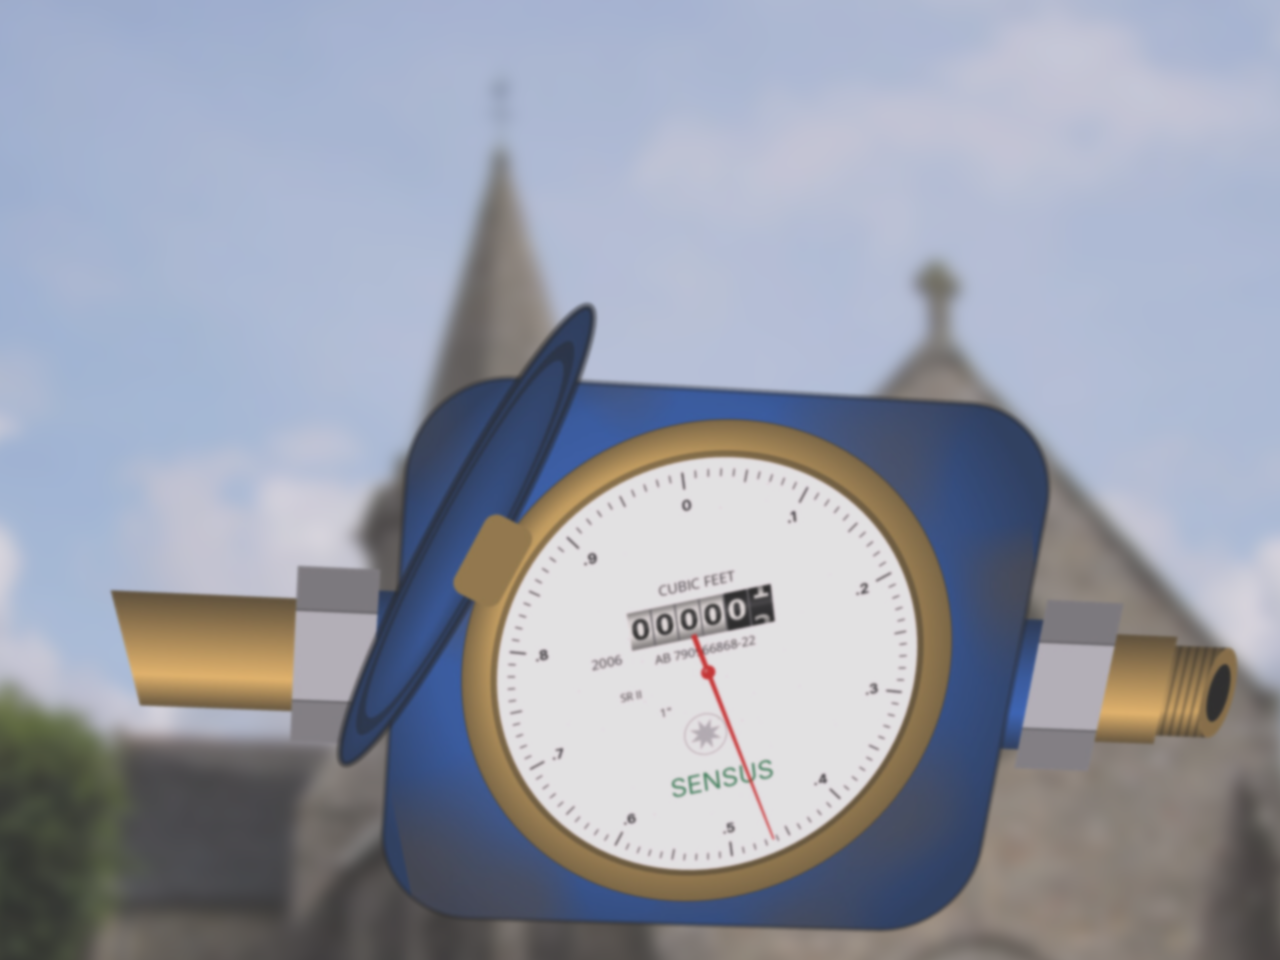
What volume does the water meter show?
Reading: 1.46 ft³
